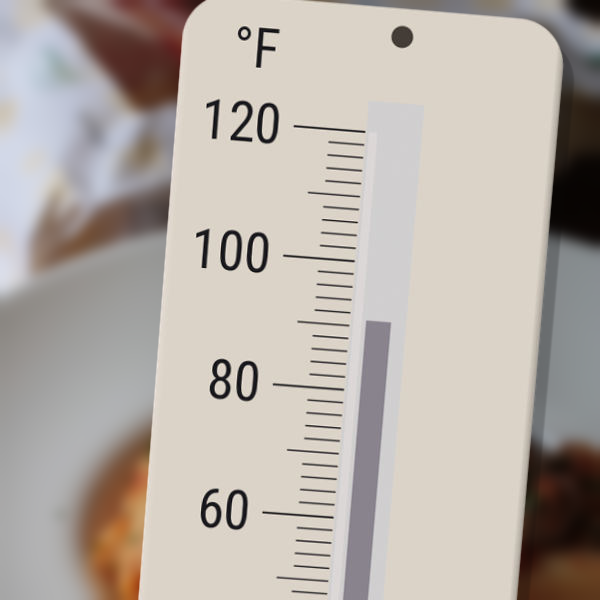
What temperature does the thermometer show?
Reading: 91 °F
